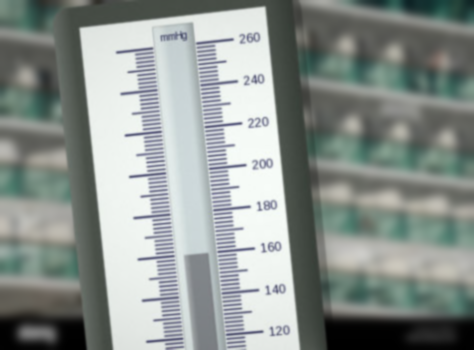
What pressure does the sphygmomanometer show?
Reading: 160 mmHg
